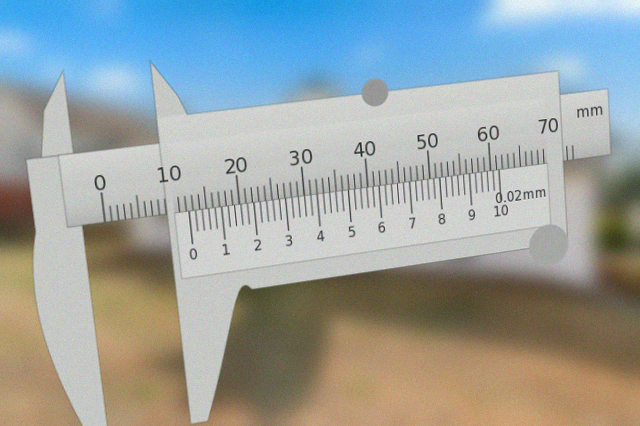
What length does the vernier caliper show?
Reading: 12.4 mm
